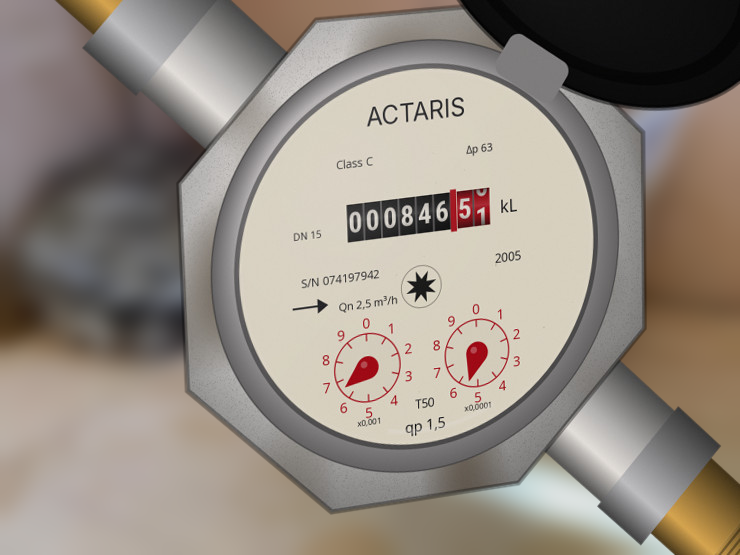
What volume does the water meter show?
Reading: 846.5065 kL
